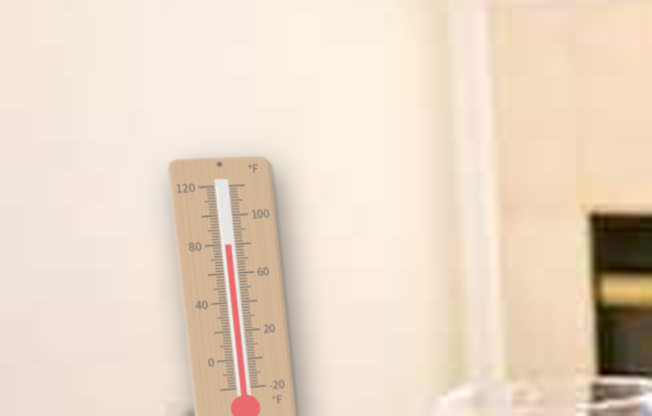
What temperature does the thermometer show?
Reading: 80 °F
